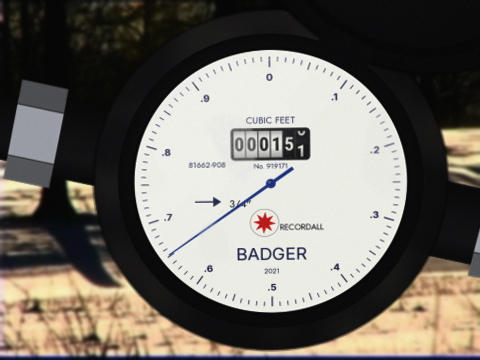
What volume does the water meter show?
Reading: 150.65 ft³
